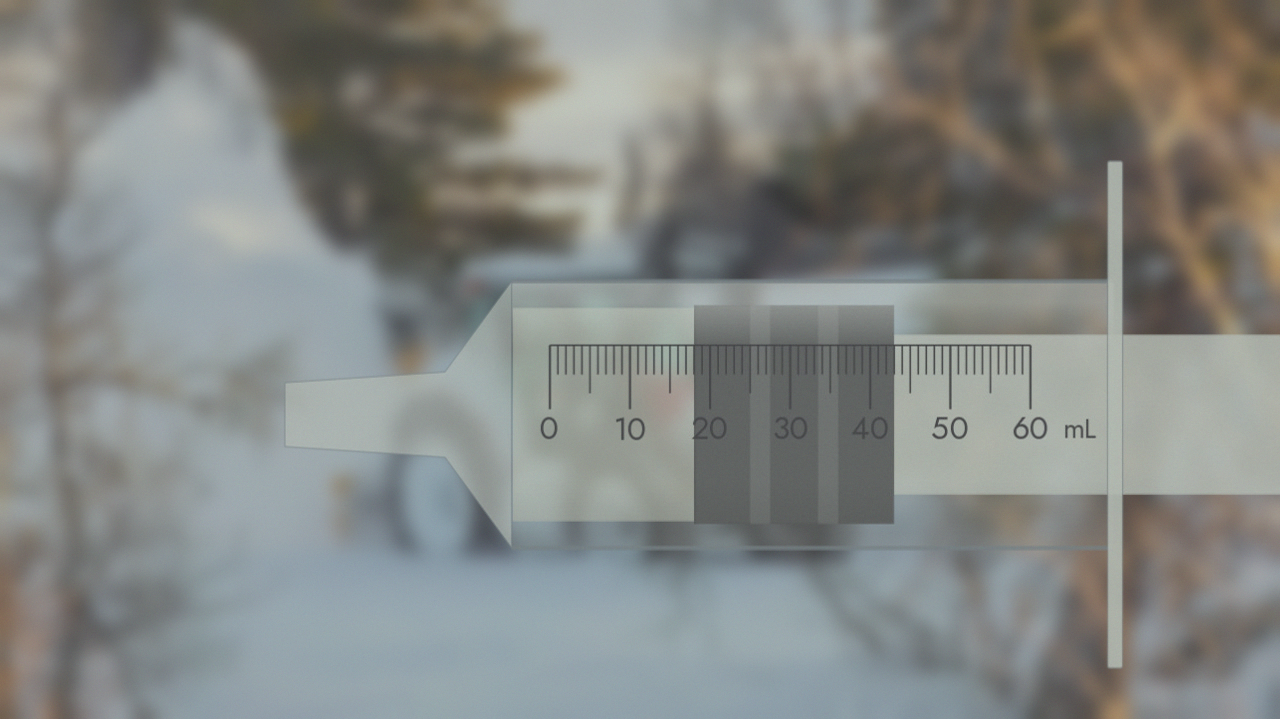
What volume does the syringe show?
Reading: 18 mL
